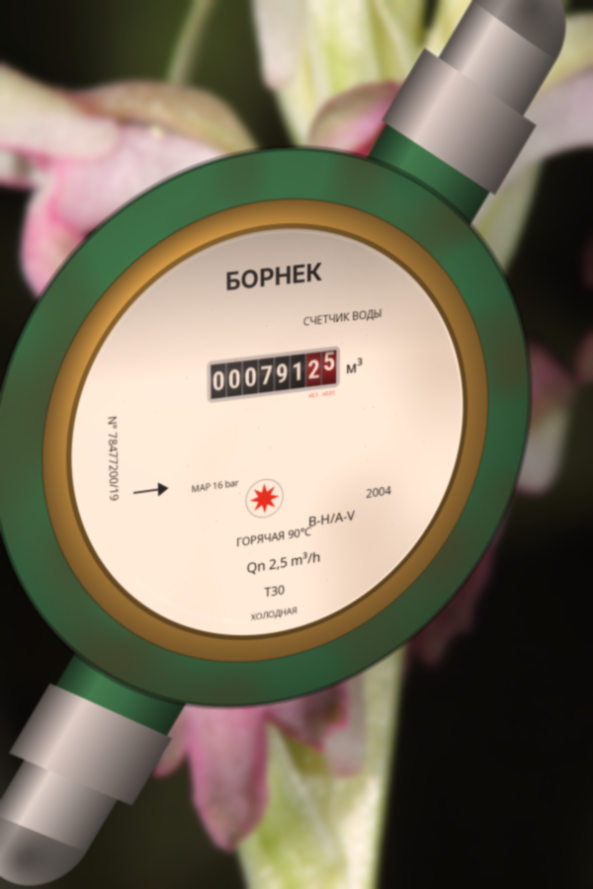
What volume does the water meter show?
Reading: 791.25 m³
